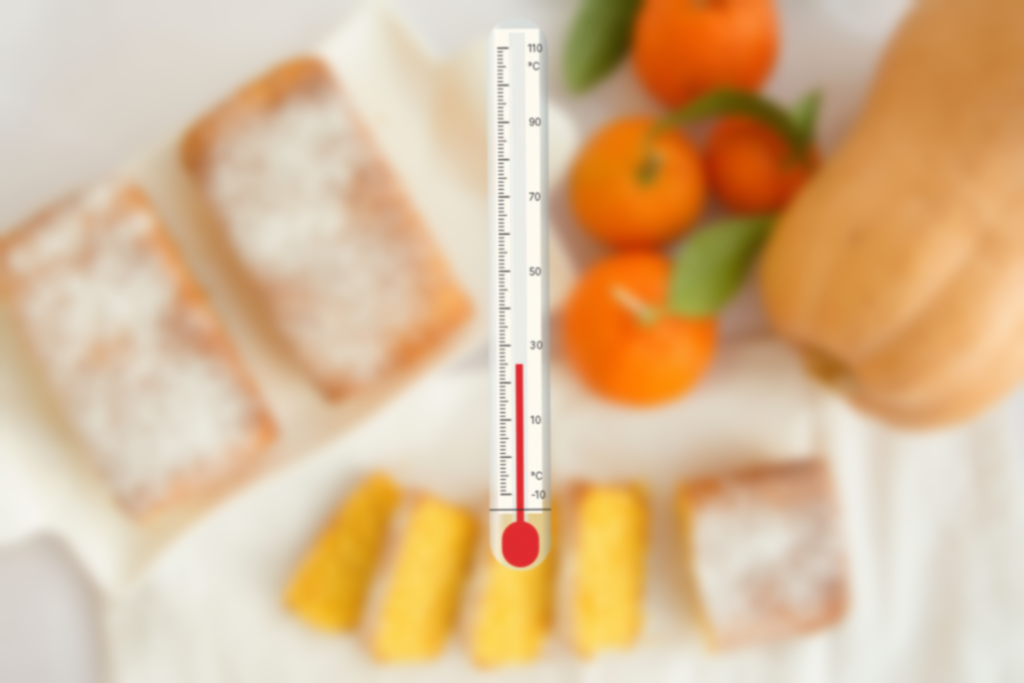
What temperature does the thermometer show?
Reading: 25 °C
